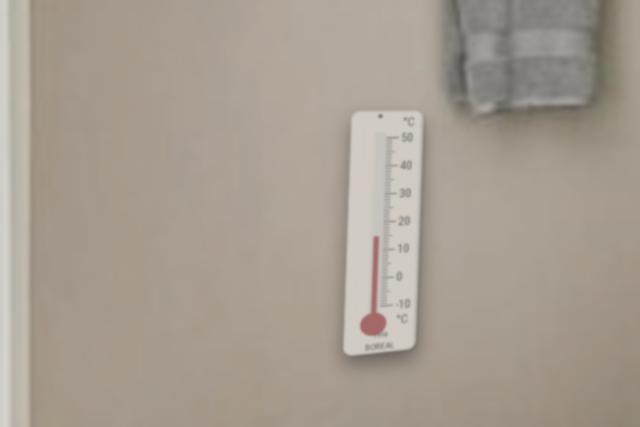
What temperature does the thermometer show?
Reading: 15 °C
